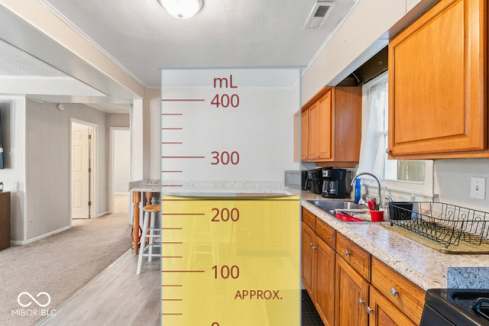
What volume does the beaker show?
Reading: 225 mL
